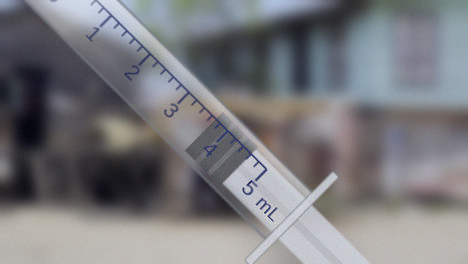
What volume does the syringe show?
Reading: 3.7 mL
